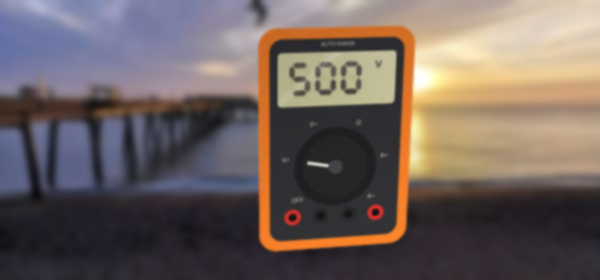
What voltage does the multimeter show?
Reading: 500 V
